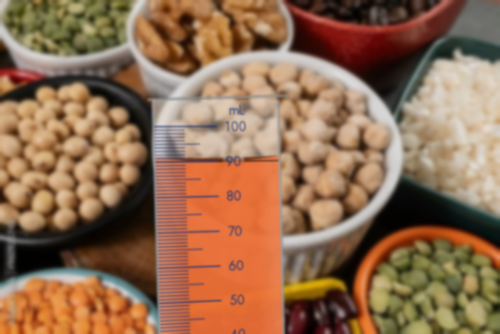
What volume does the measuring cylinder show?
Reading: 90 mL
